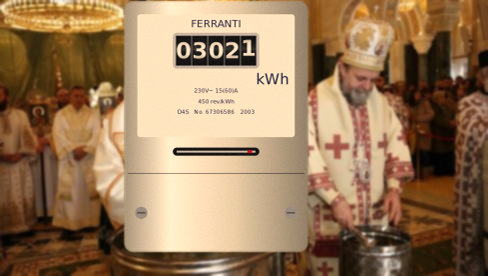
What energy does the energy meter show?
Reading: 3021 kWh
